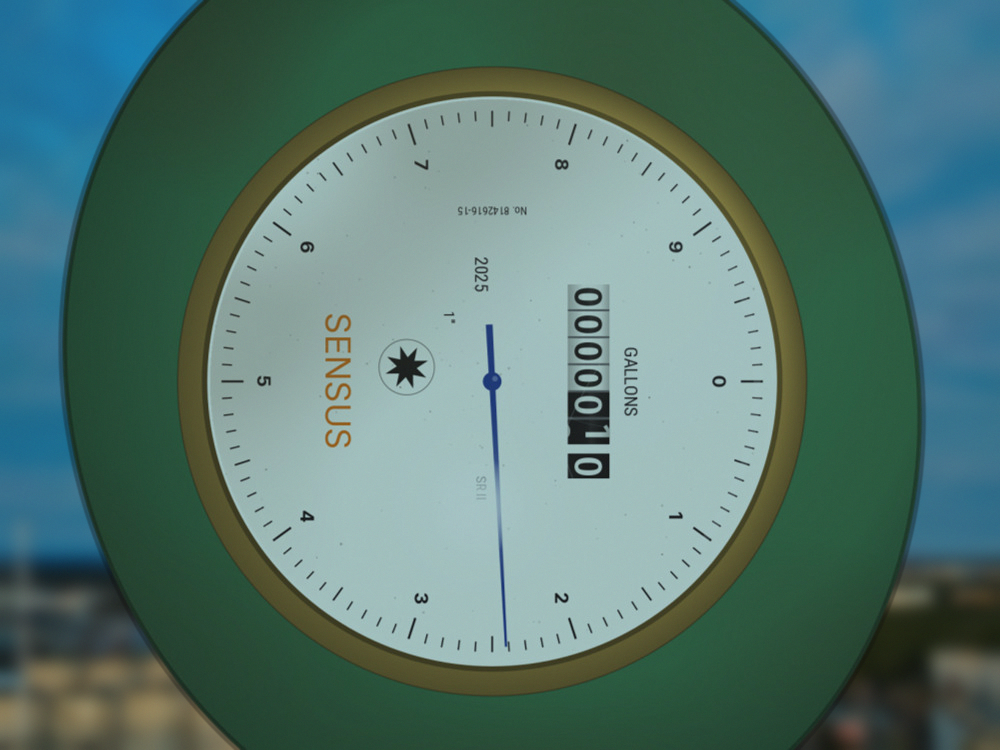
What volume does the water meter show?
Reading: 12.4 gal
